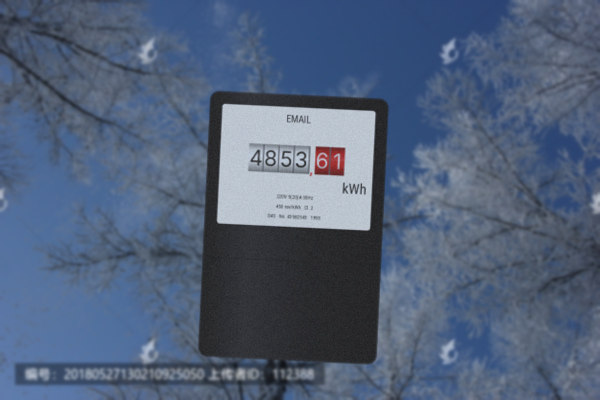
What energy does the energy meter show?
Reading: 4853.61 kWh
